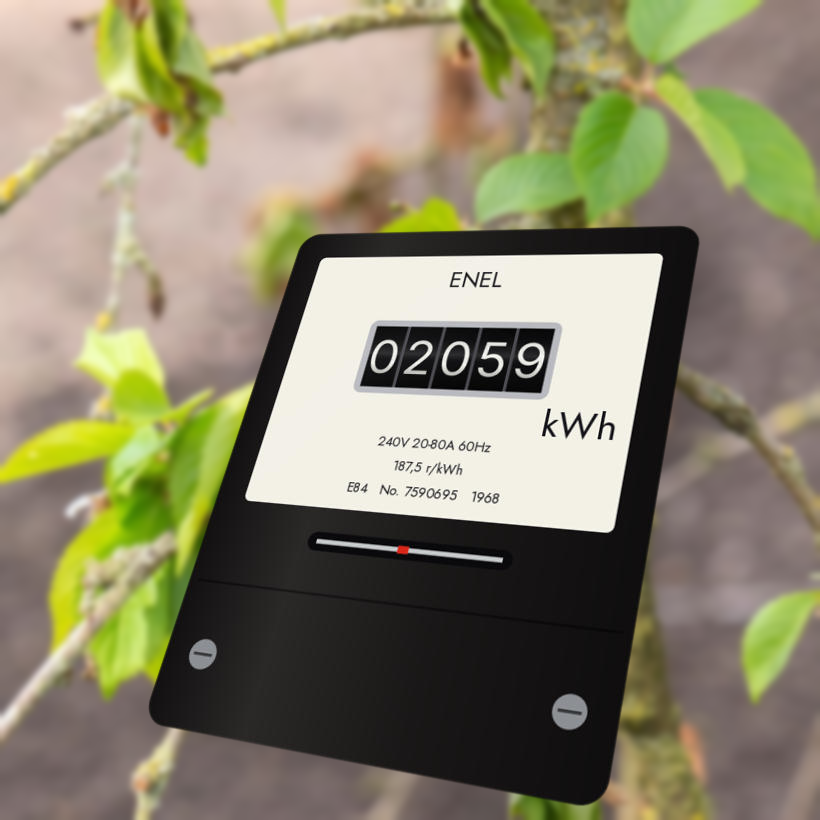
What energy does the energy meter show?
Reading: 2059 kWh
